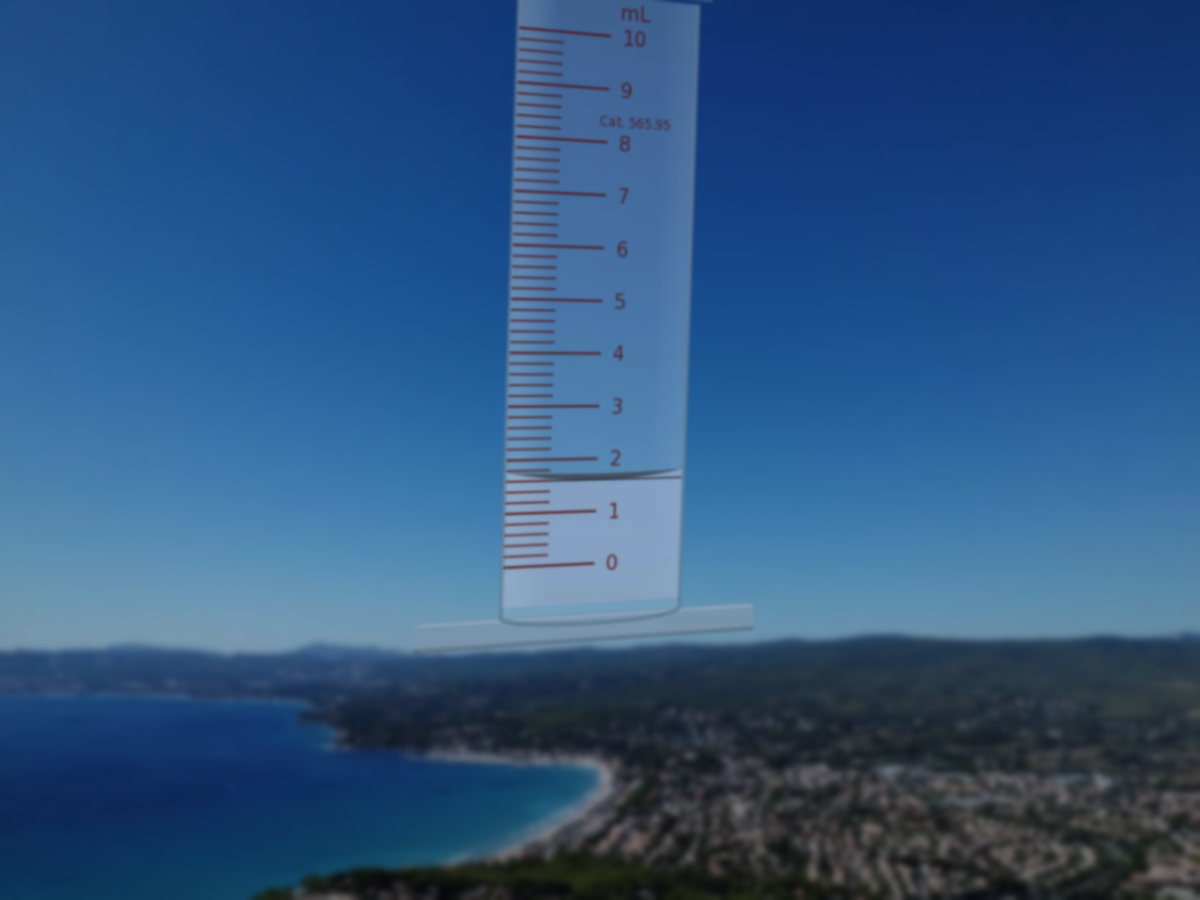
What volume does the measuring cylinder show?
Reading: 1.6 mL
